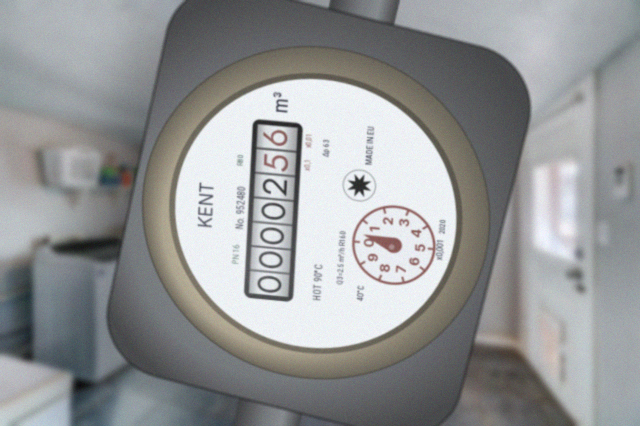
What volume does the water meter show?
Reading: 2.560 m³
